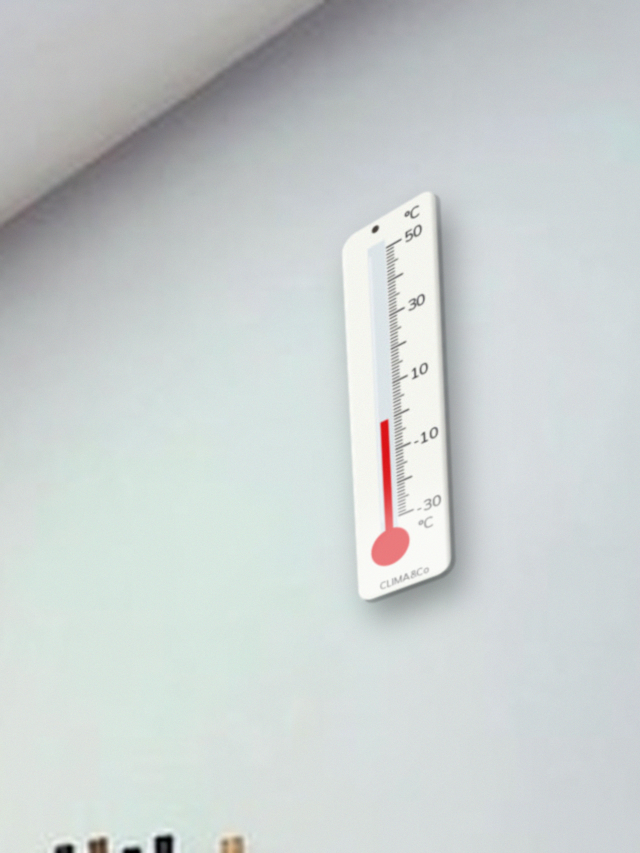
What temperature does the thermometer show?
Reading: 0 °C
